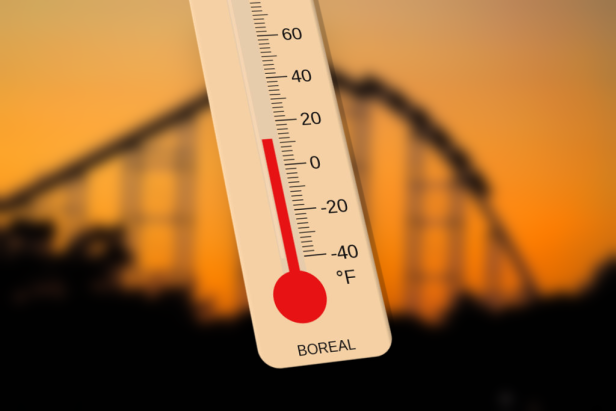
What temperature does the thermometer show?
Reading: 12 °F
